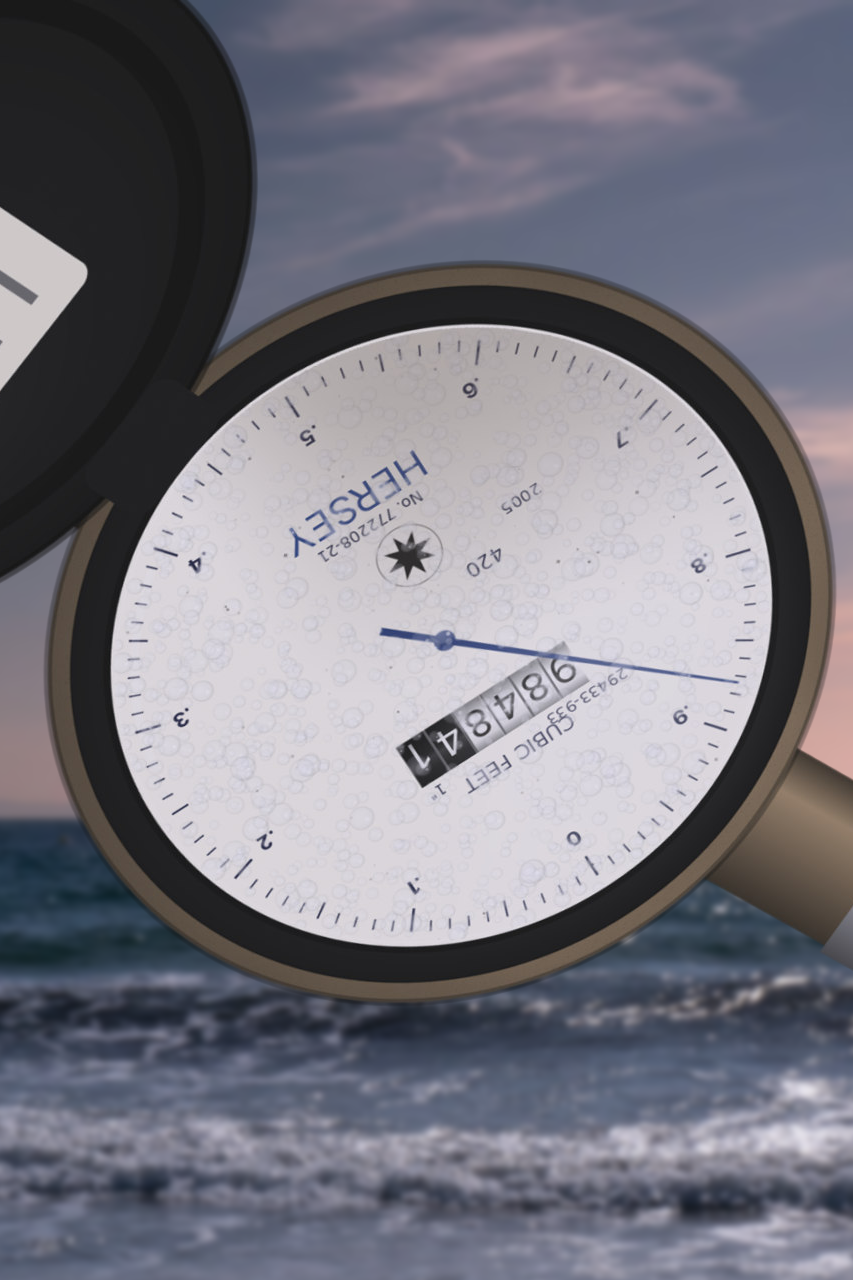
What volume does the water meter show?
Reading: 984840.87 ft³
